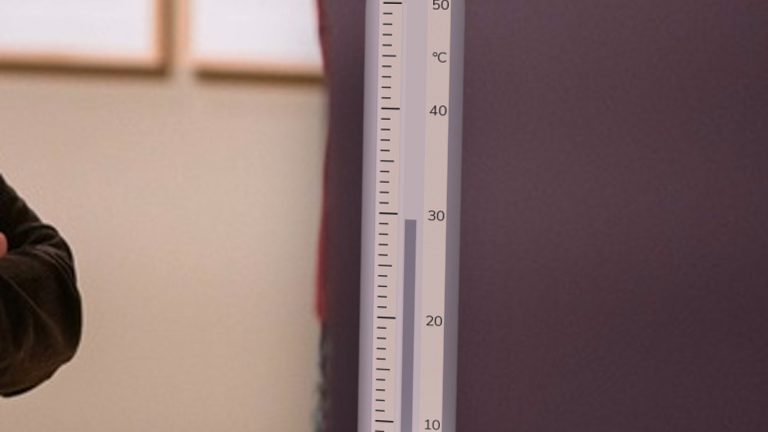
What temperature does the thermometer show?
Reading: 29.5 °C
